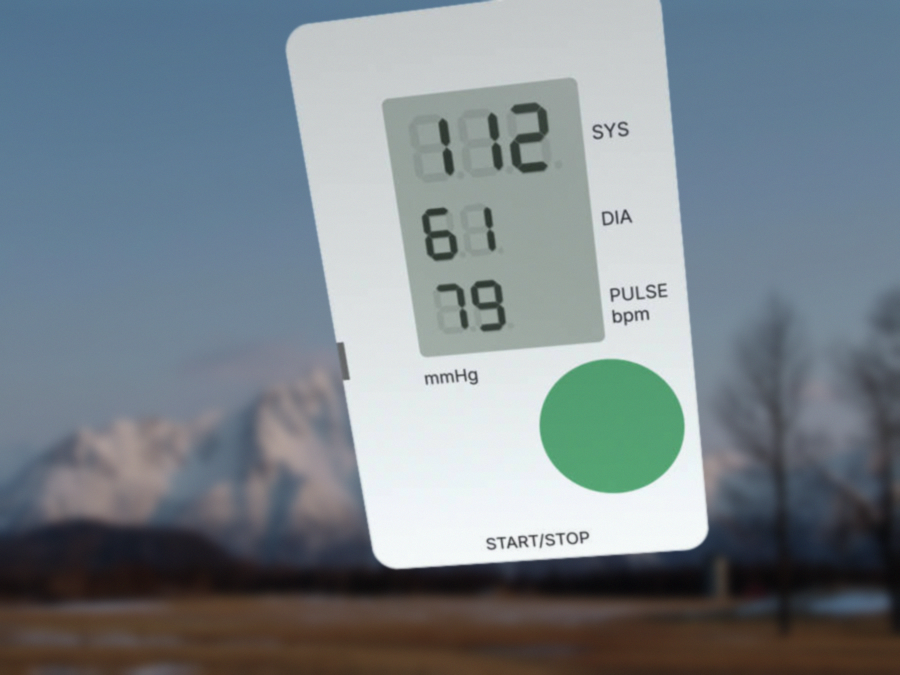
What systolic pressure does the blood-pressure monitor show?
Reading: 112 mmHg
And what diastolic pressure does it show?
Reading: 61 mmHg
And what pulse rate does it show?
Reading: 79 bpm
